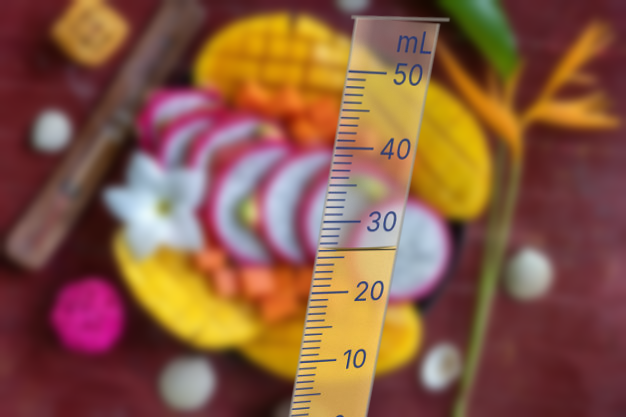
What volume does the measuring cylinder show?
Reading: 26 mL
